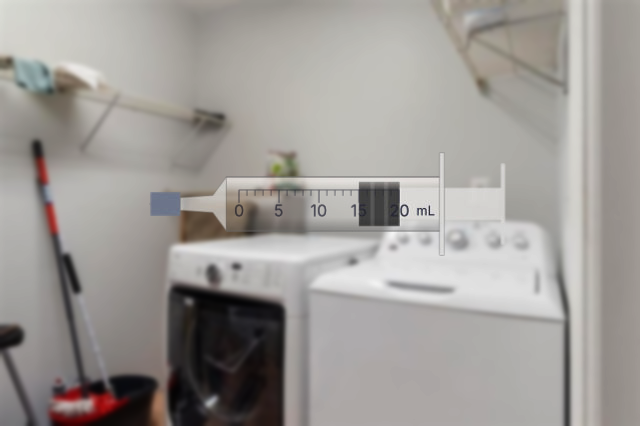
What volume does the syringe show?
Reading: 15 mL
